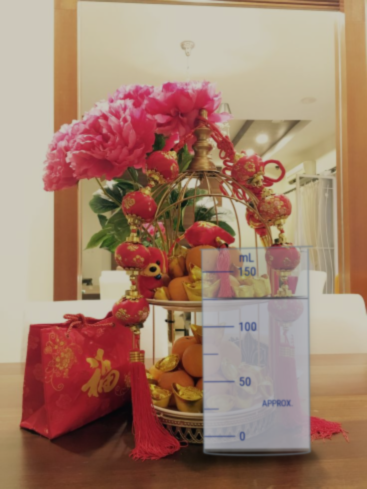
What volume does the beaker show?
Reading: 125 mL
